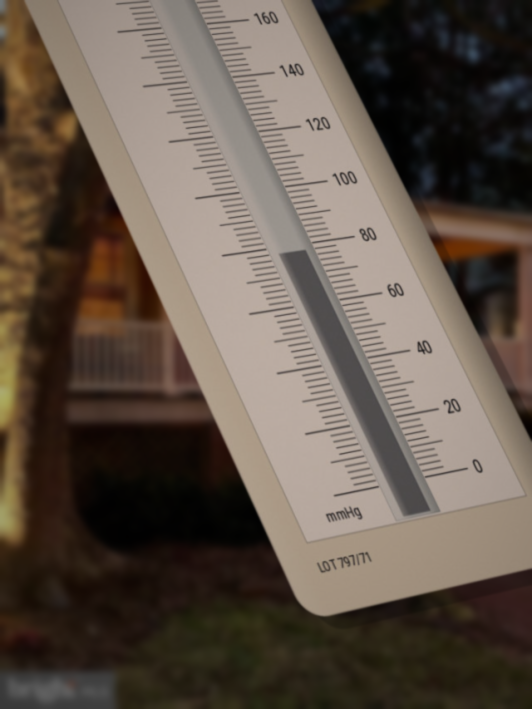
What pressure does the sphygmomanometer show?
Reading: 78 mmHg
